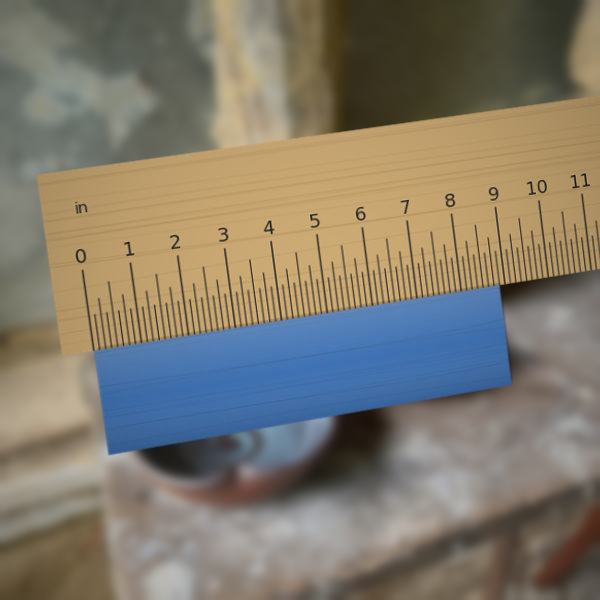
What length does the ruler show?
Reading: 8.875 in
